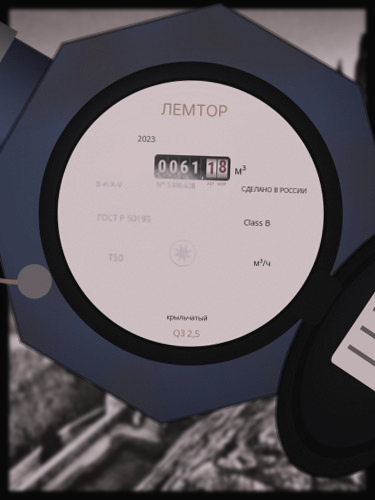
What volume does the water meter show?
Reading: 61.18 m³
